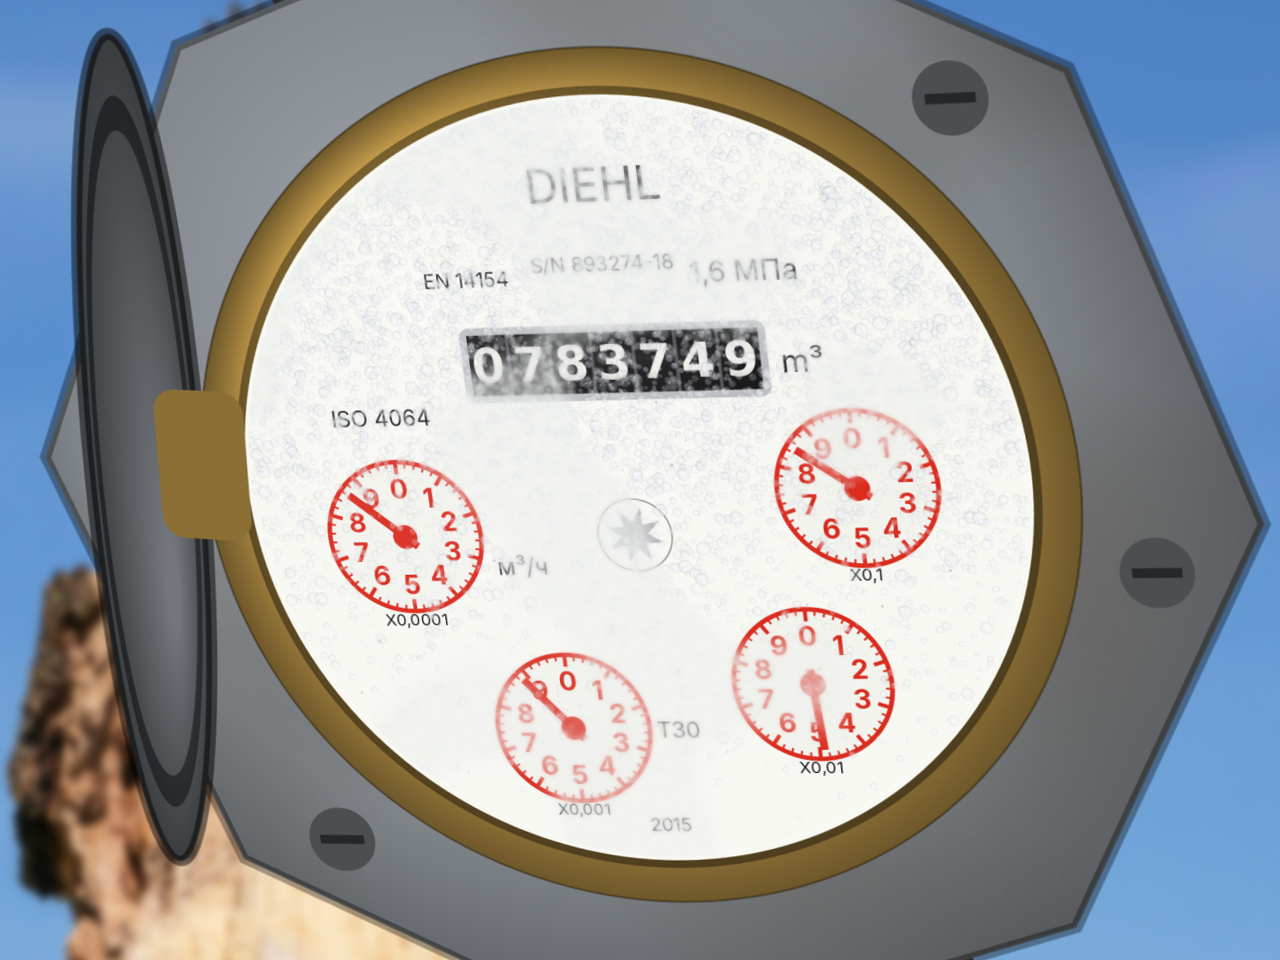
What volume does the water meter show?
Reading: 783749.8488 m³
